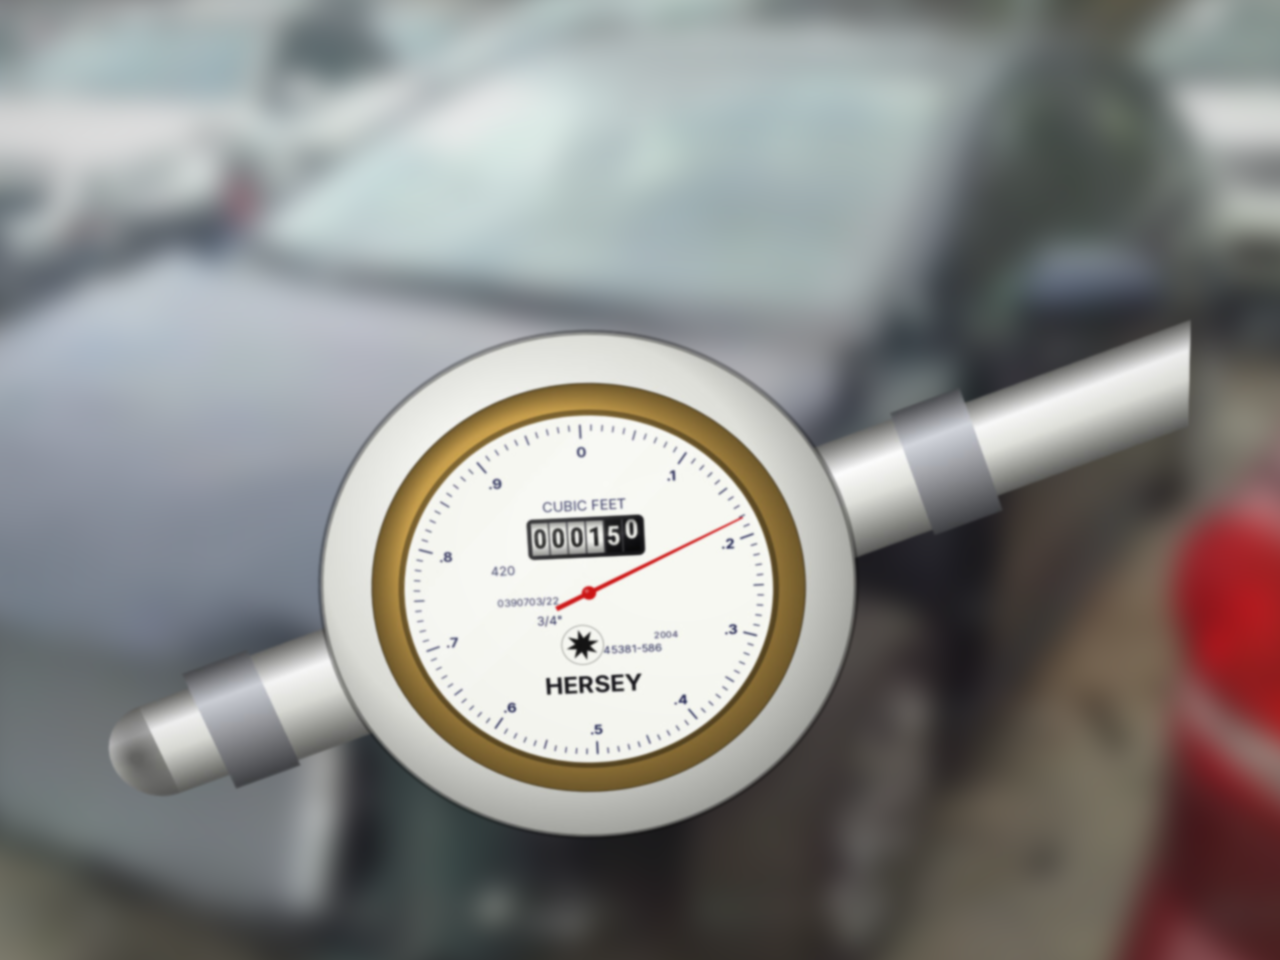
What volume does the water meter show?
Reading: 150.18 ft³
